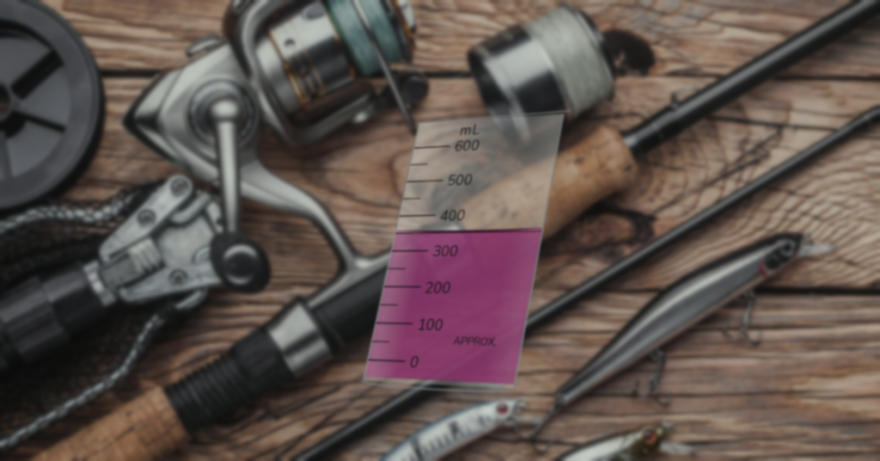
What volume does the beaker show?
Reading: 350 mL
